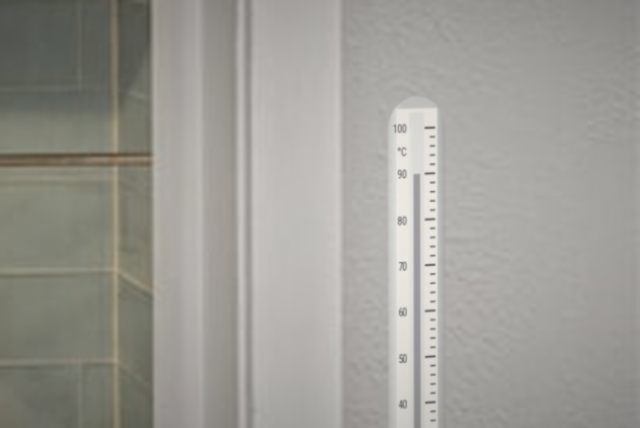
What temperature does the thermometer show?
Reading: 90 °C
